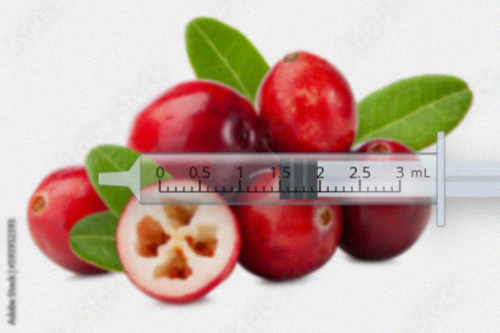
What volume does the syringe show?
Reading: 1.5 mL
